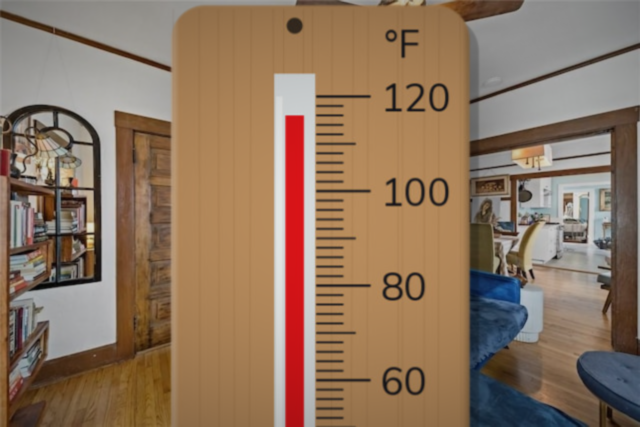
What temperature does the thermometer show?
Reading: 116 °F
